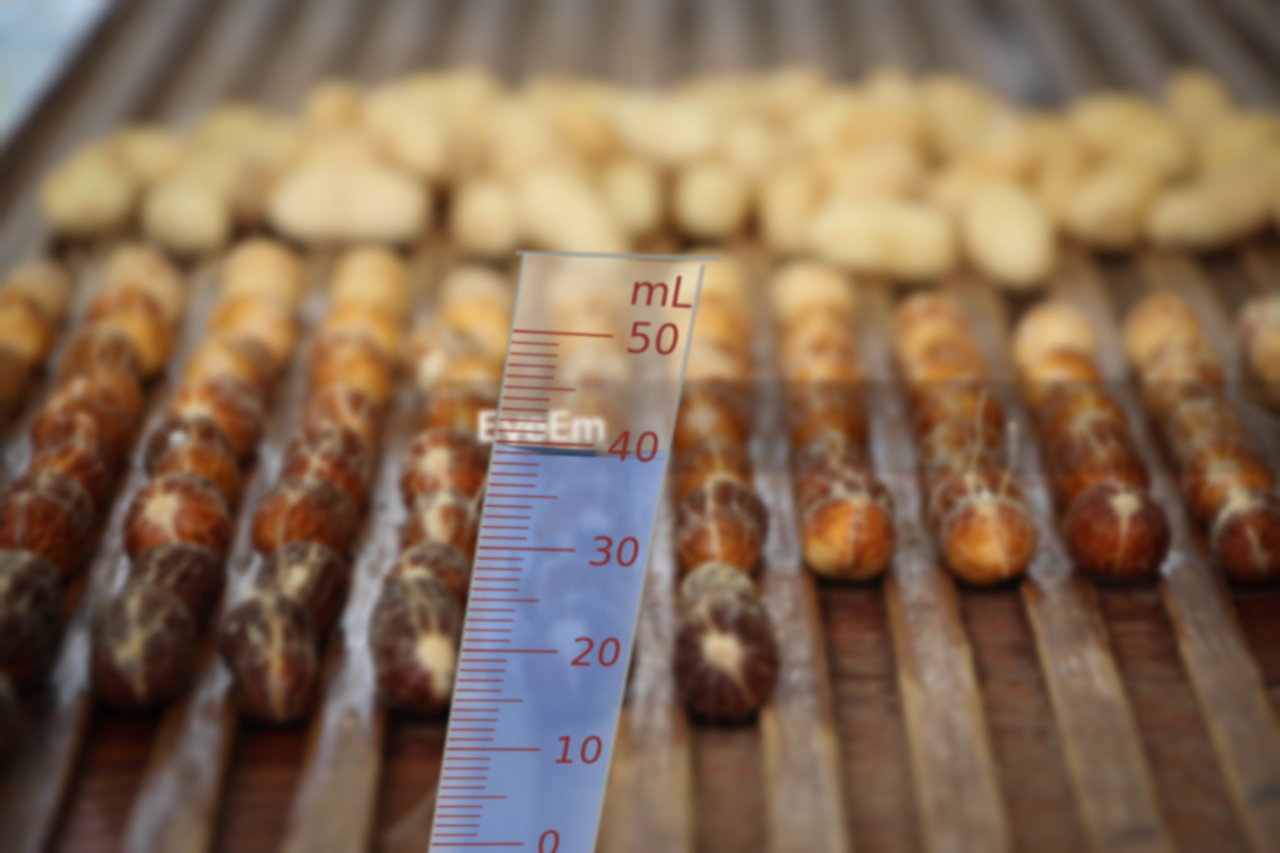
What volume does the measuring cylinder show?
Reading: 39 mL
